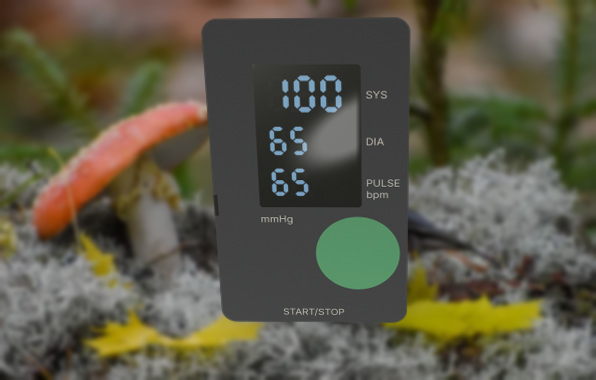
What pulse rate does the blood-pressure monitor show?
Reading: 65 bpm
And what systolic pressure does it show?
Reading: 100 mmHg
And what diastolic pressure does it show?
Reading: 65 mmHg
